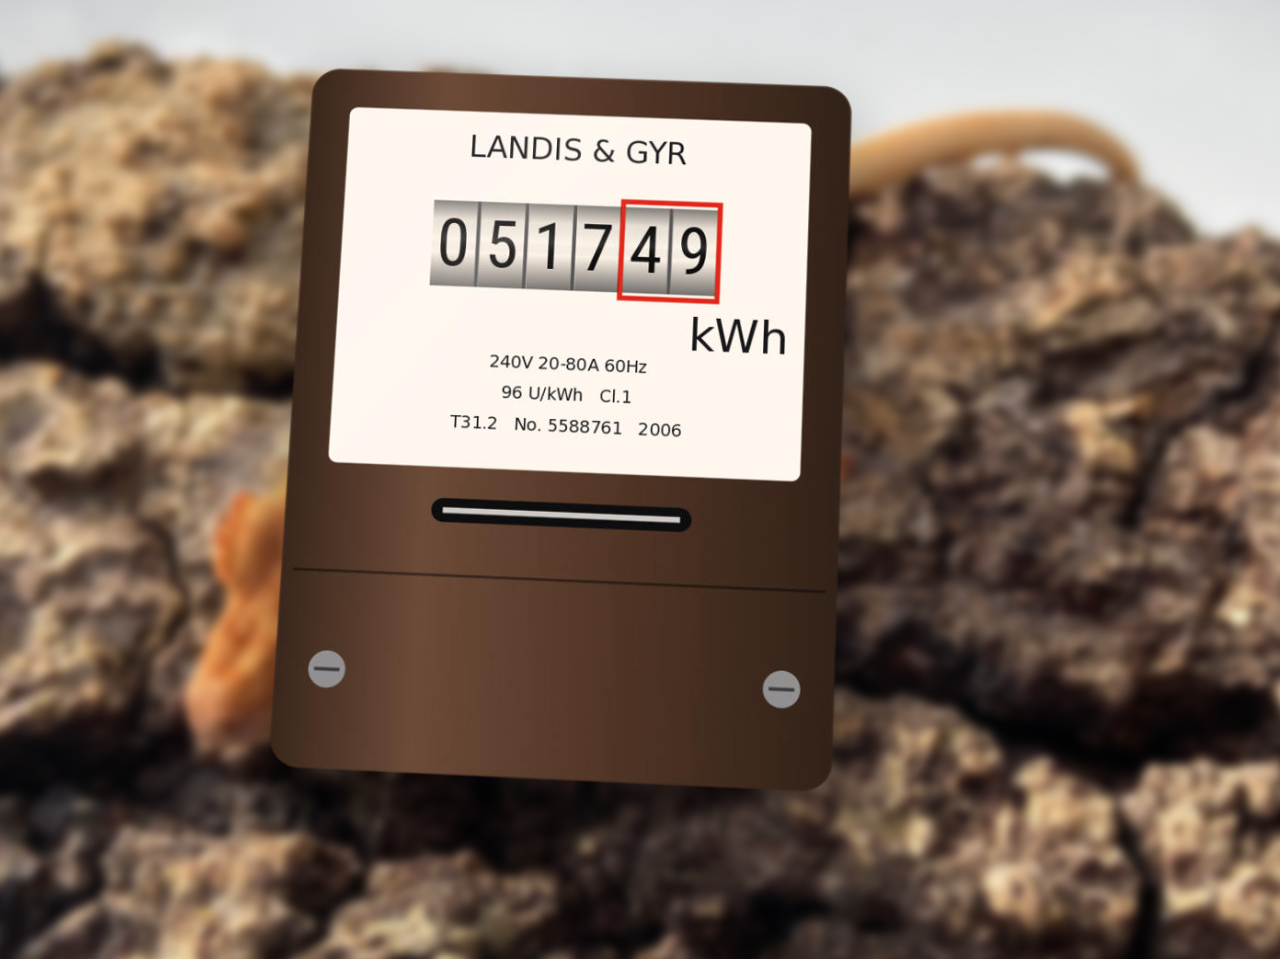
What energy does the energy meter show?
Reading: 517.49 kWh
